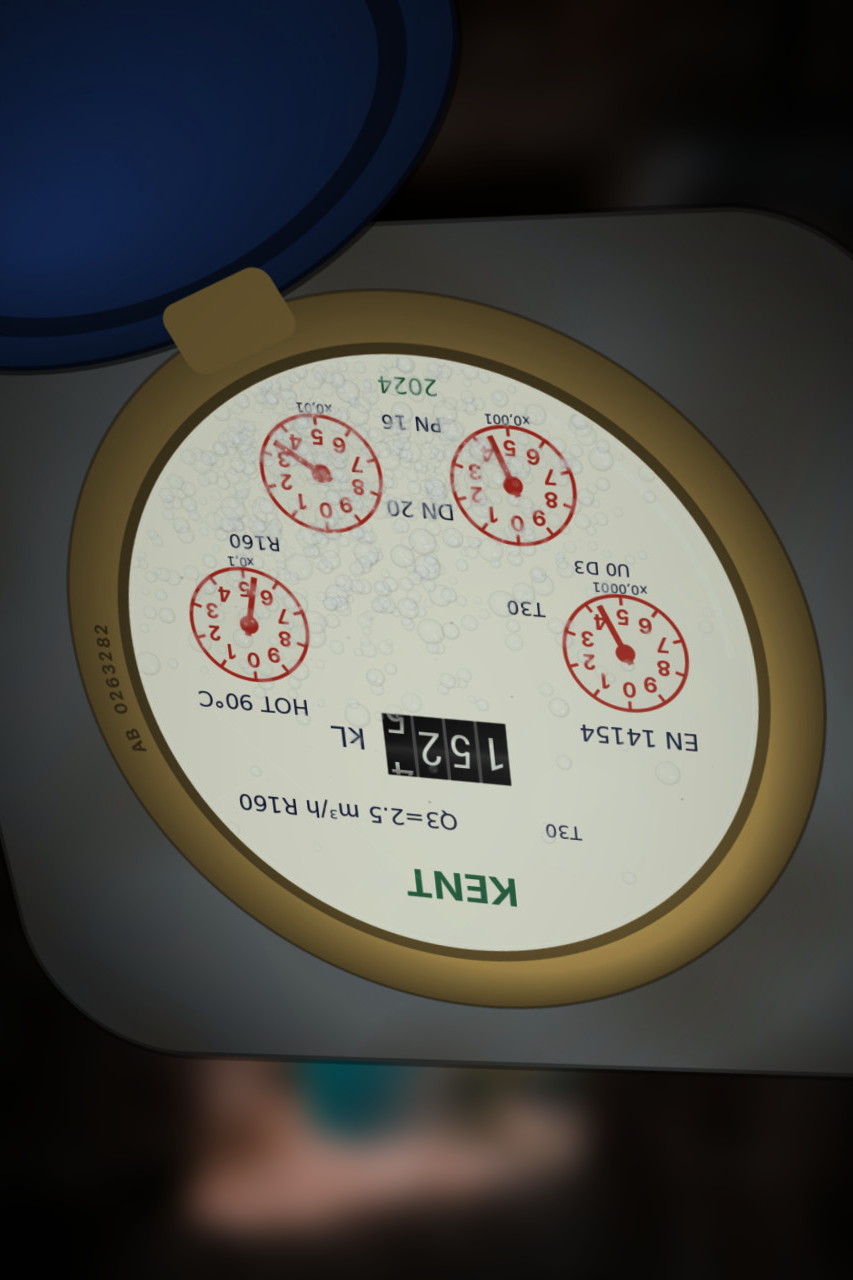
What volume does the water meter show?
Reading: 1524.5344 kL
